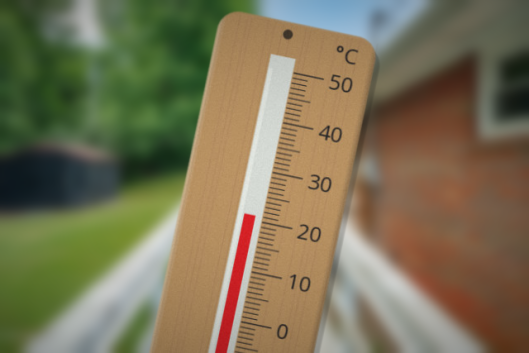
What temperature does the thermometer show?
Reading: 21 °C
